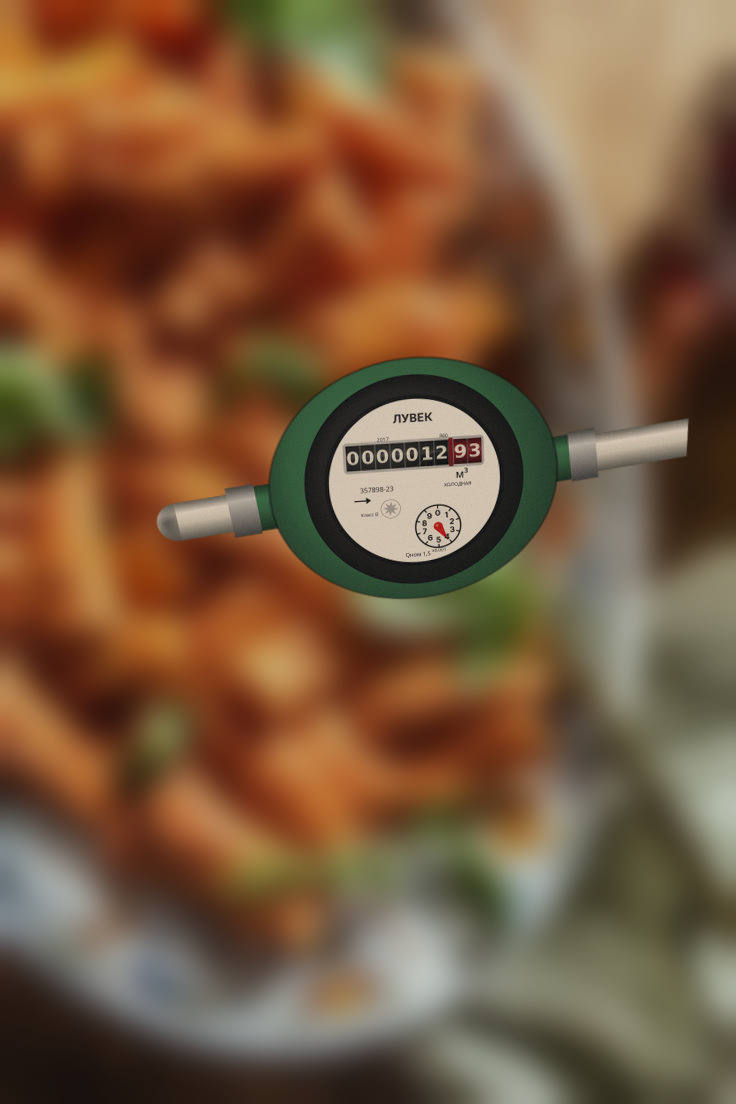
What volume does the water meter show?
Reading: 12.934 m³
